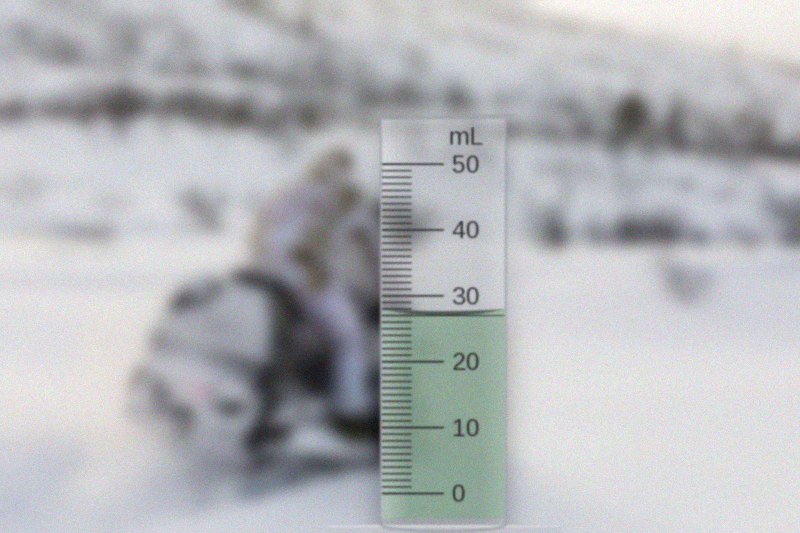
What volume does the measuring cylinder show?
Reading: 27 mL
